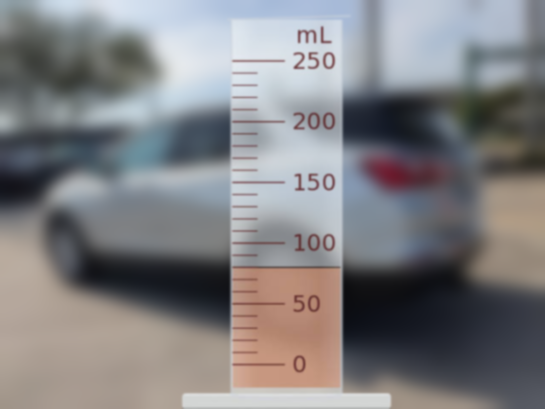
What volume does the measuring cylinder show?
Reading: 80 mL
